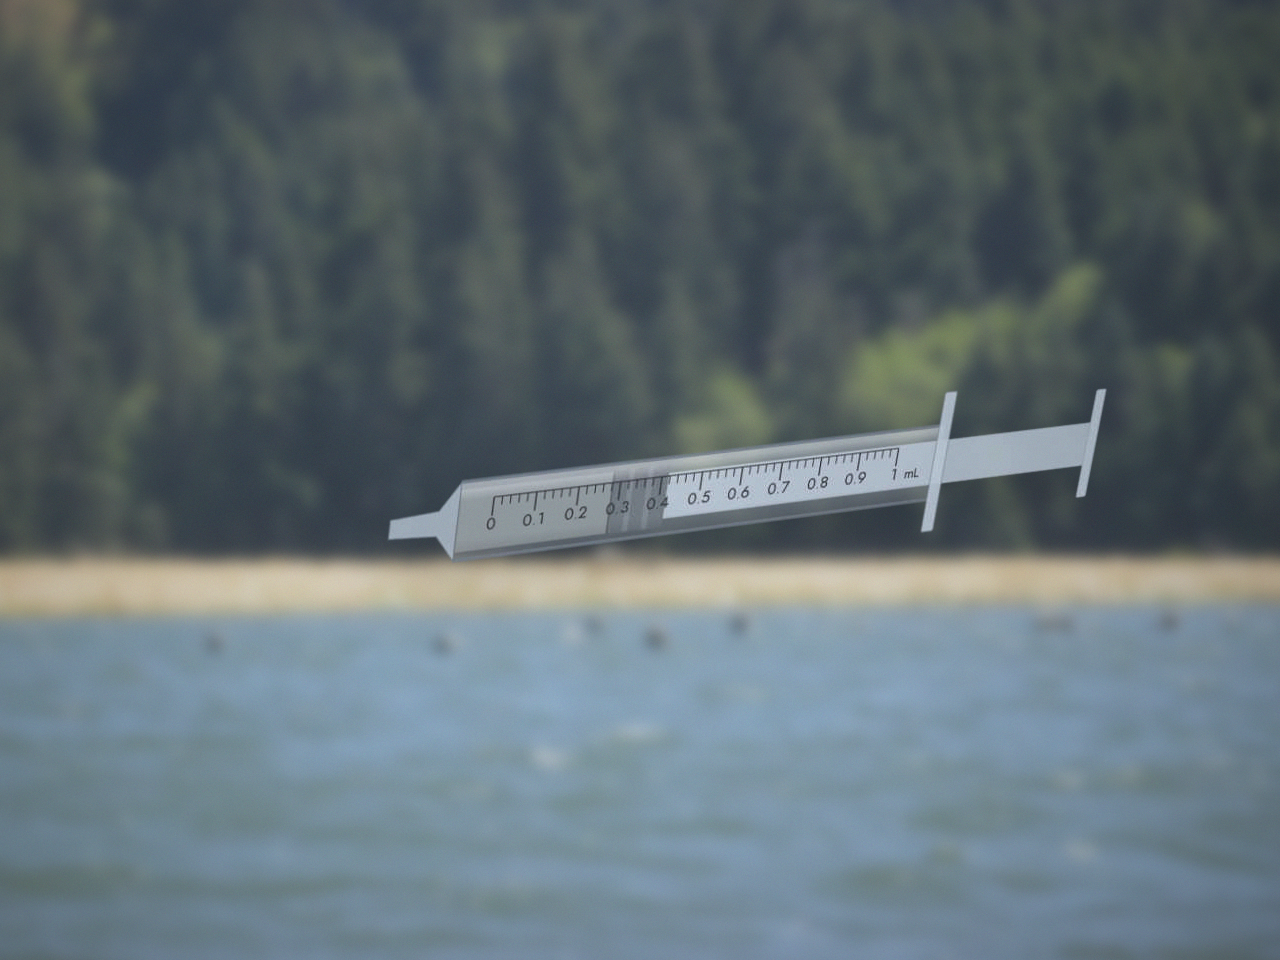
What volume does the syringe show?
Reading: 0.28 mL
